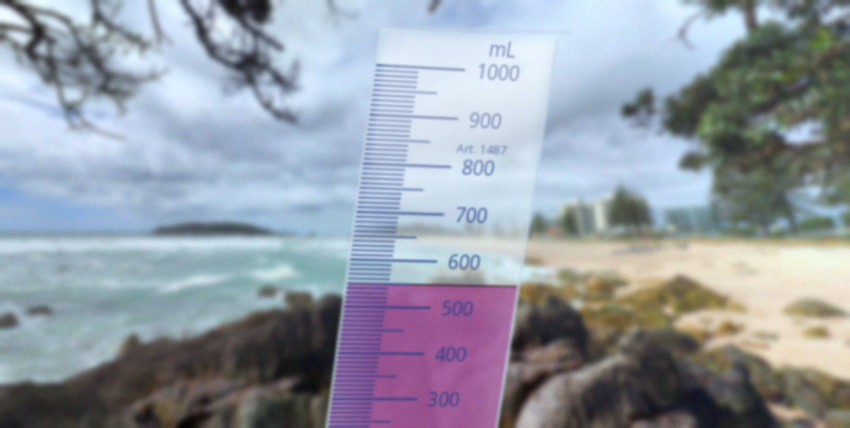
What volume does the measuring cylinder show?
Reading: 550 mL
